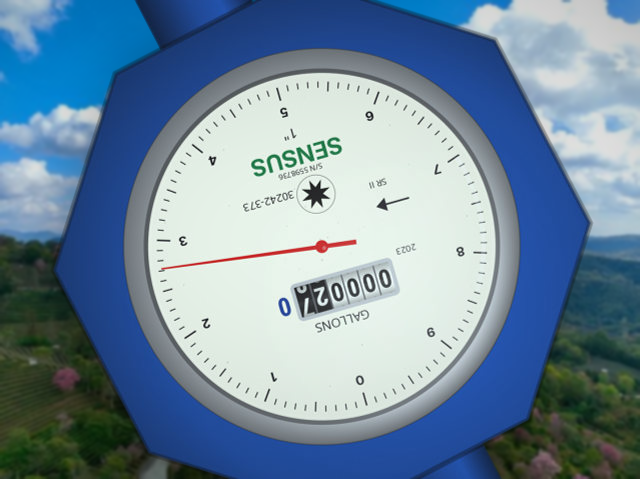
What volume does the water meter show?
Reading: 272.7 gal
